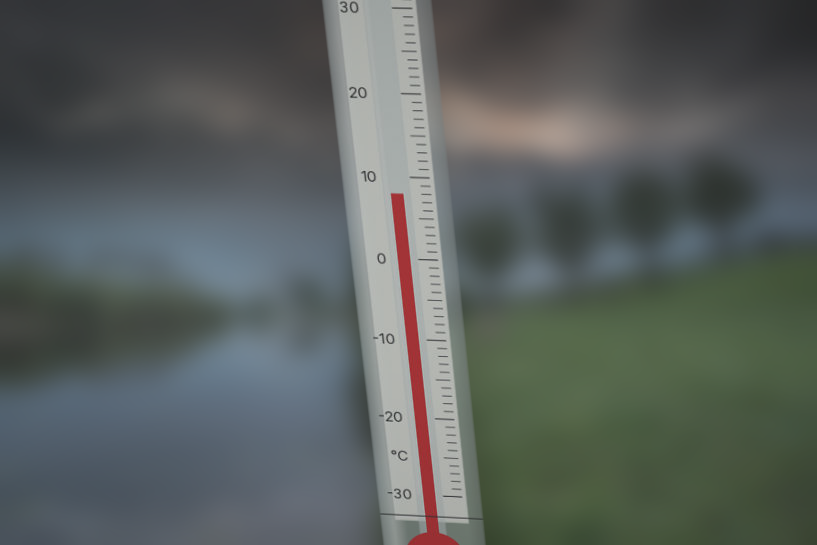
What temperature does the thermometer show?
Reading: 8 °C
